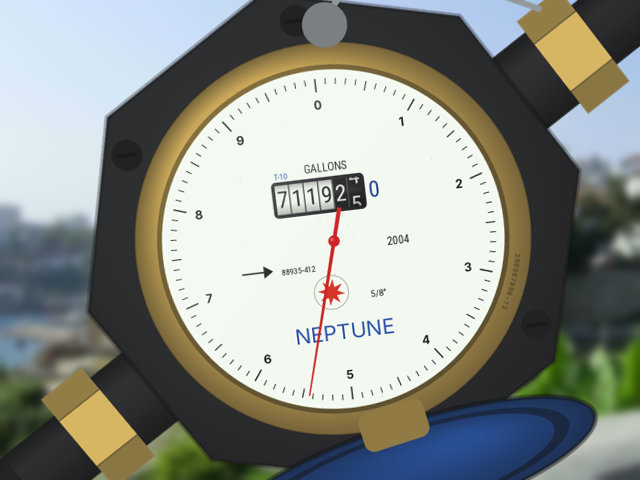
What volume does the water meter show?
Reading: 7119245.4 gal
